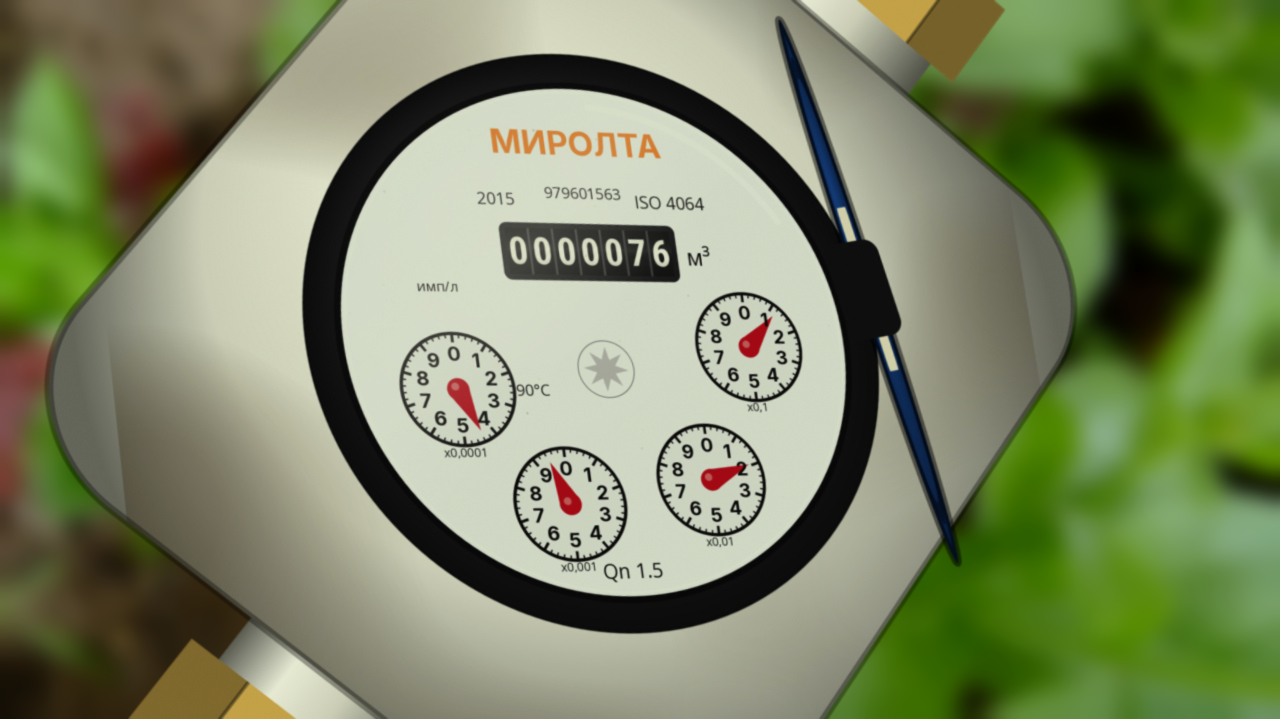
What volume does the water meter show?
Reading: 76.1194 m³
